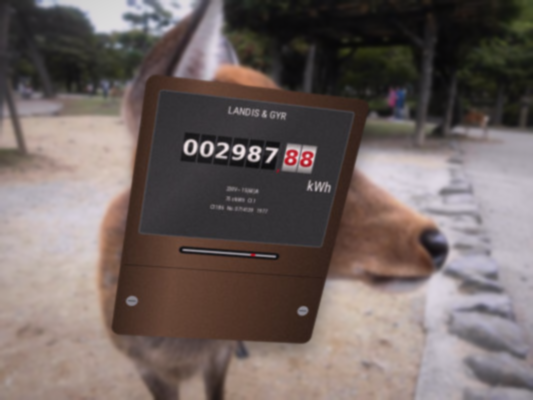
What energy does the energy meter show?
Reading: 2987.88 kWh
